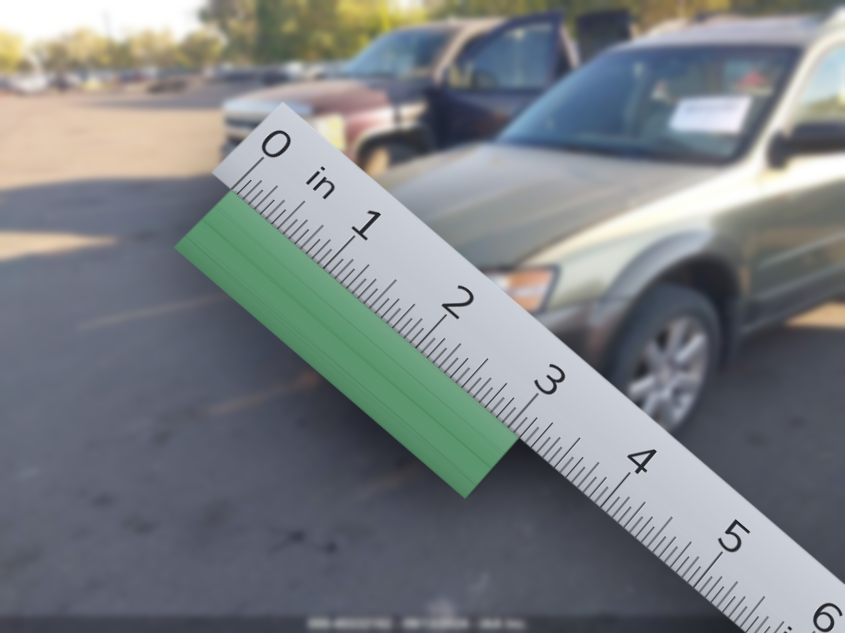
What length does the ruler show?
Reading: 3.125 in
